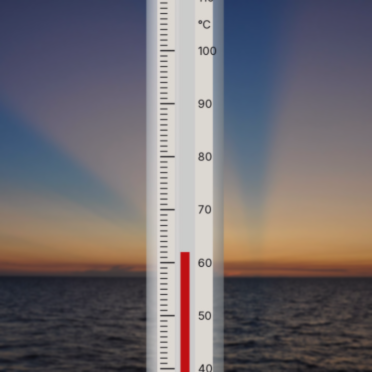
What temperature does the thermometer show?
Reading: 62 °C
